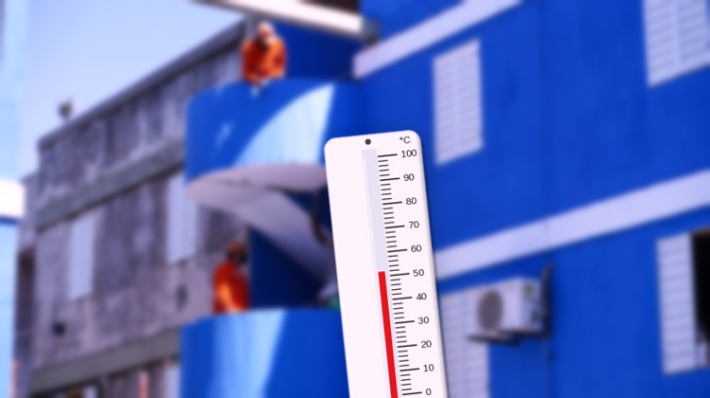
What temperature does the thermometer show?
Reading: 52 °C
